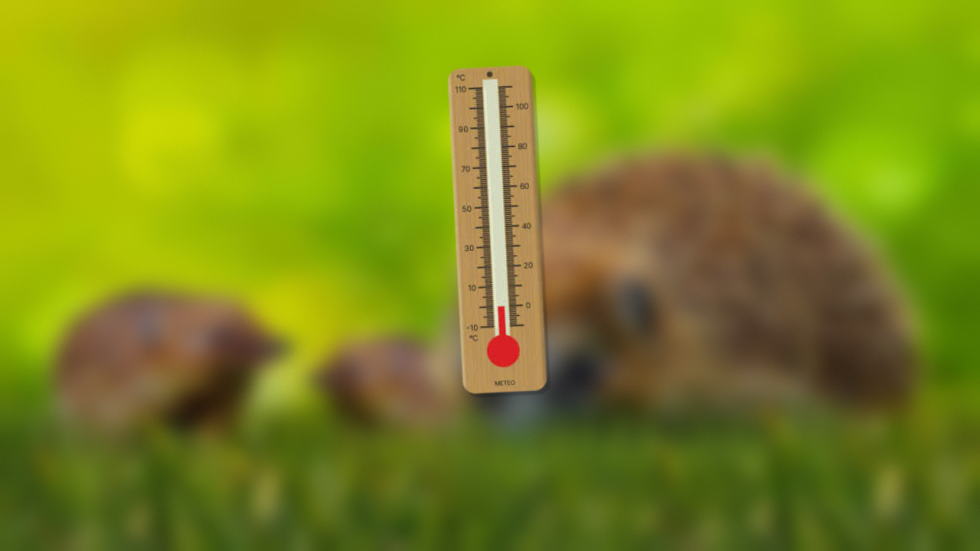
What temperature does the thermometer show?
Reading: 0 °C
